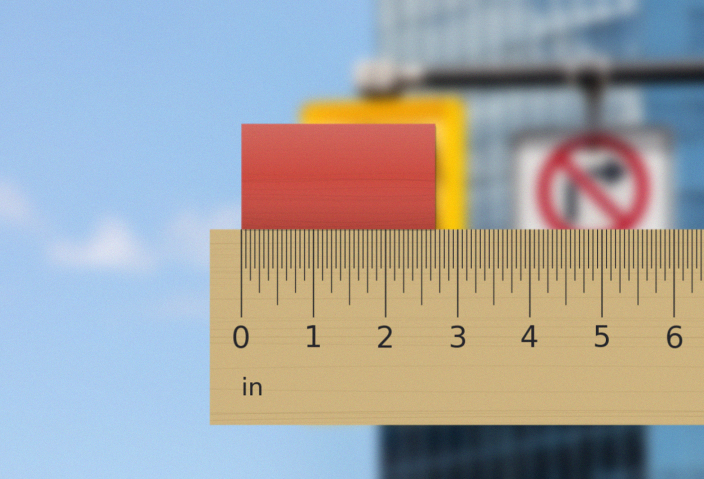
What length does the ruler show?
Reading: 2.6875 in
